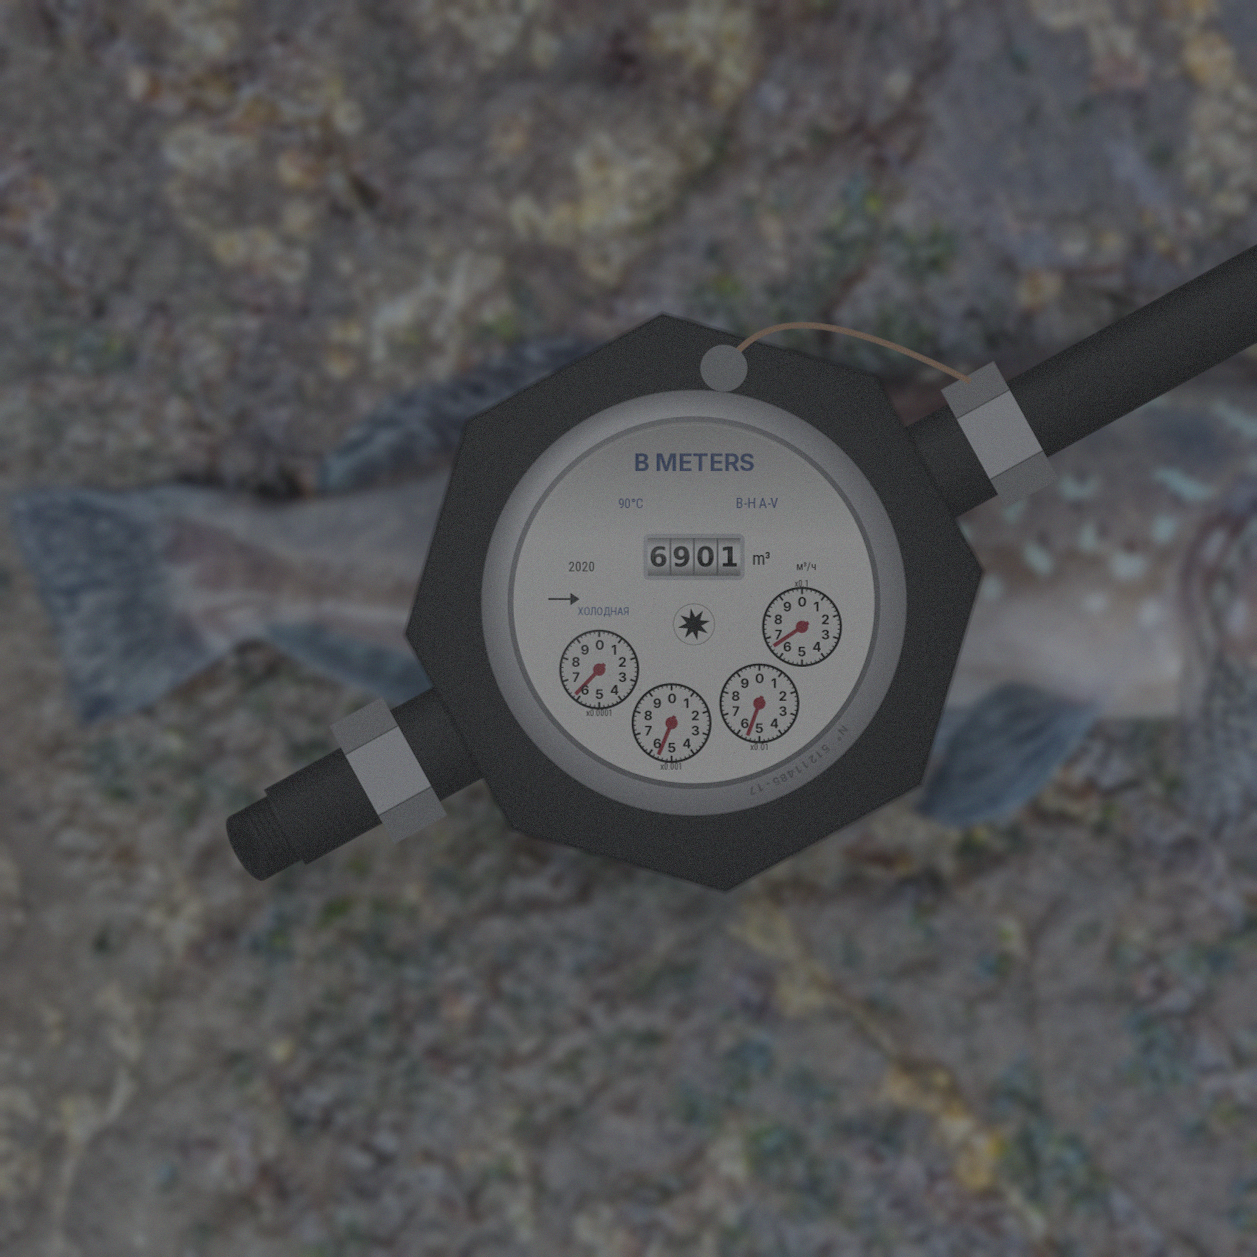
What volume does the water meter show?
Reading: 6901.6556 m³
